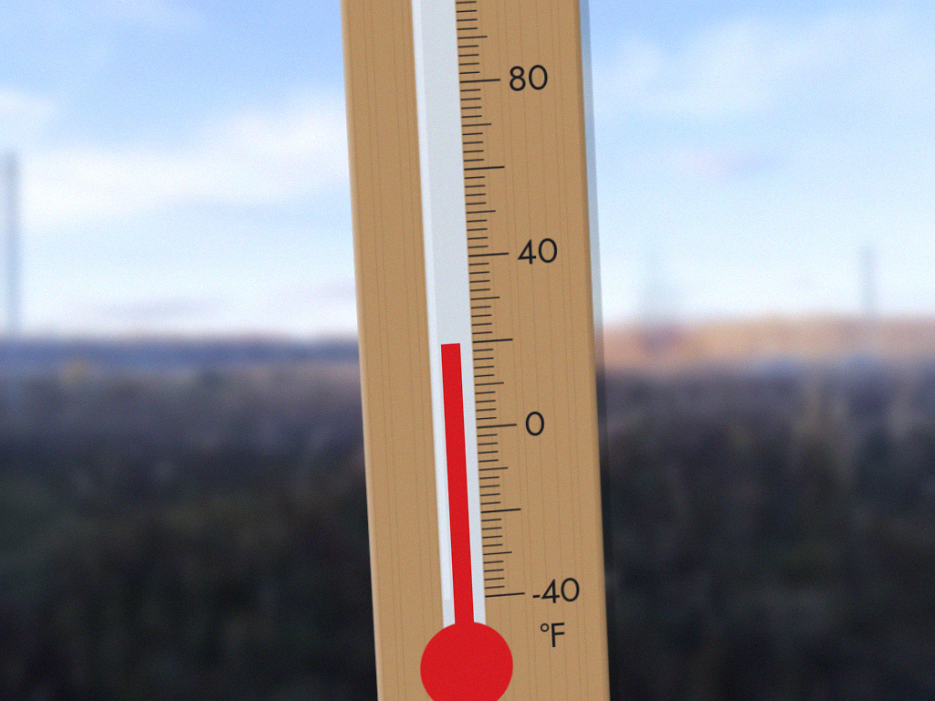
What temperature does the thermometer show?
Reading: 20 °F
